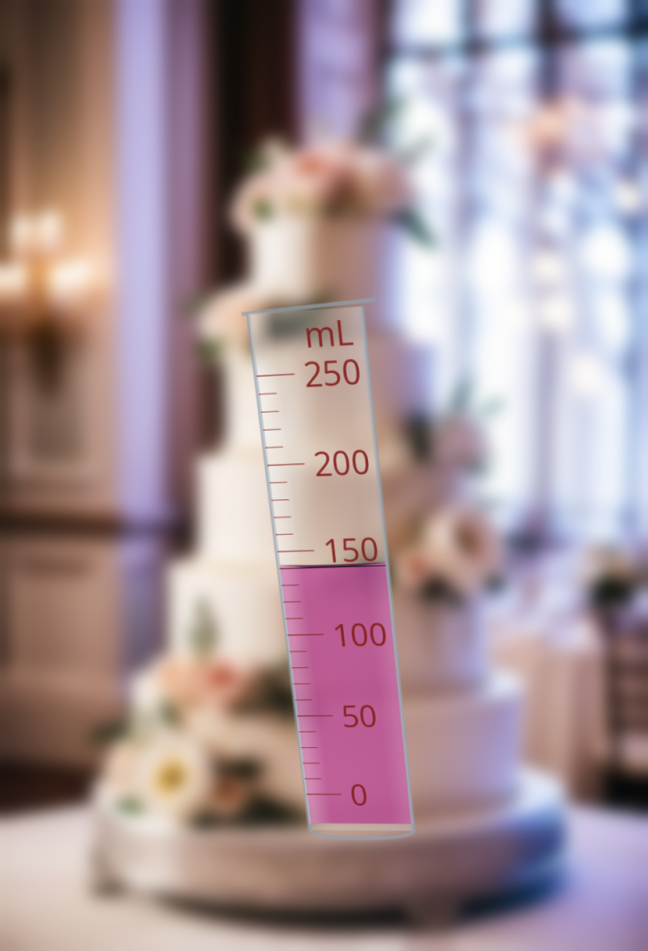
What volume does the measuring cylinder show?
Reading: 140 mL
